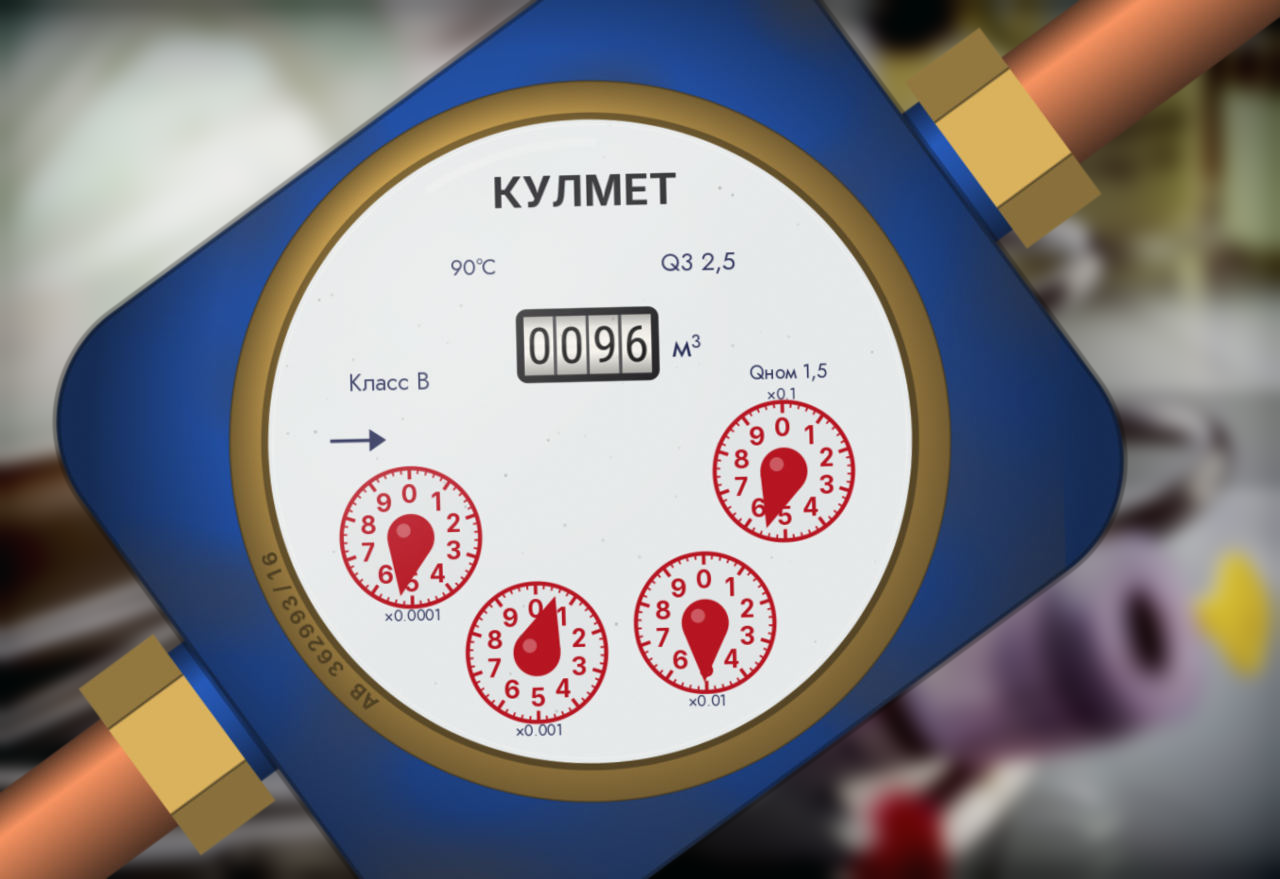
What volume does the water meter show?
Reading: 96.5505 m³
